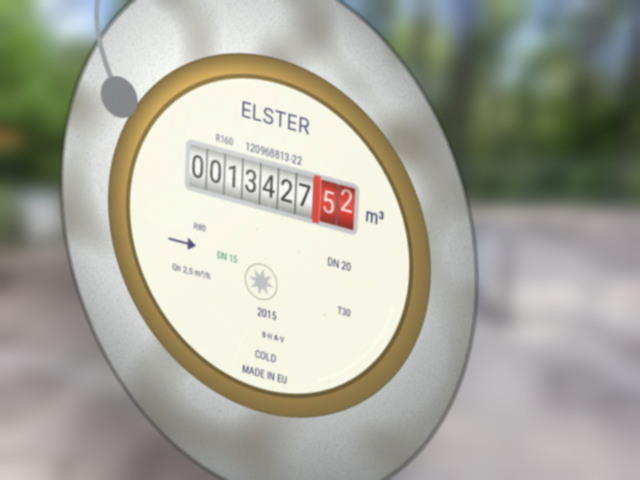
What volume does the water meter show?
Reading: 13427.52 m³
